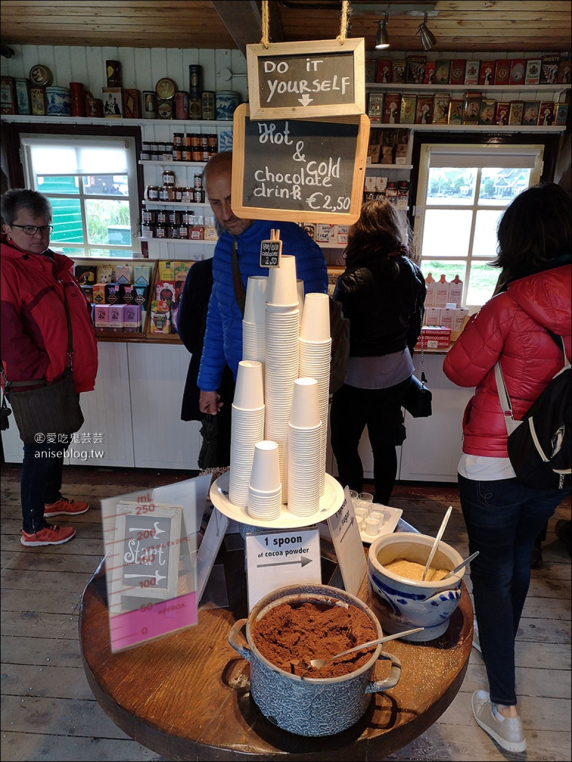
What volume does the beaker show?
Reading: 50 mL
